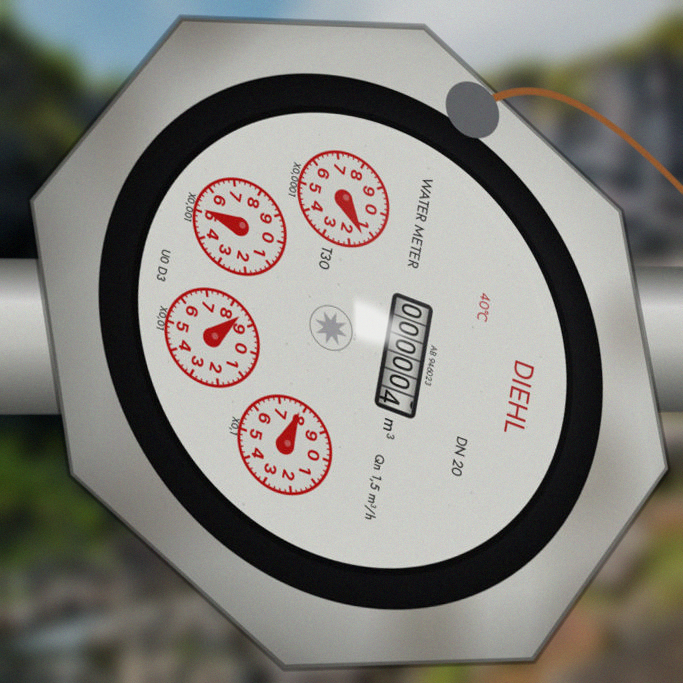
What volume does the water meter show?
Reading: 3.7851 m³
